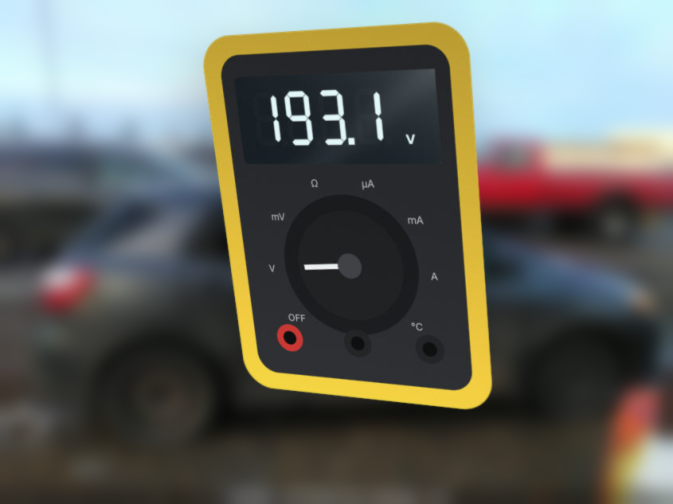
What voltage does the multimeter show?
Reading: 193.1 V
